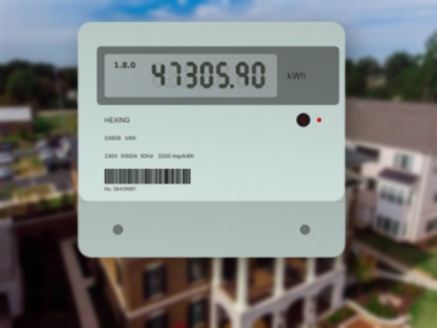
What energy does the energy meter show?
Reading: 47305.90 kWh
